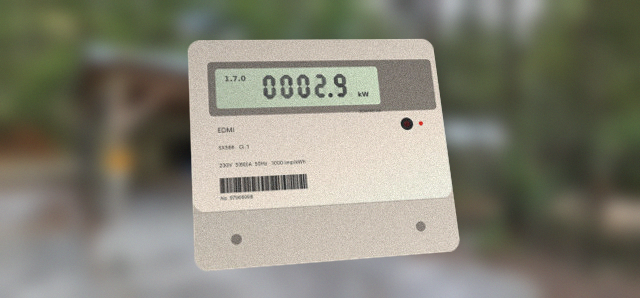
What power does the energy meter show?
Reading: 2.9 kW
